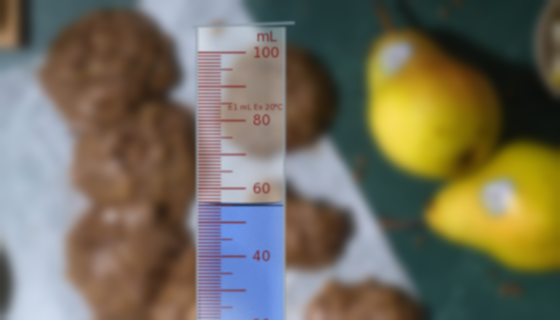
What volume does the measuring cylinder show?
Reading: 55 mL
